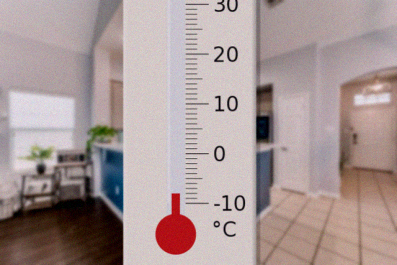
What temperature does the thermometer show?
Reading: -8 °C
